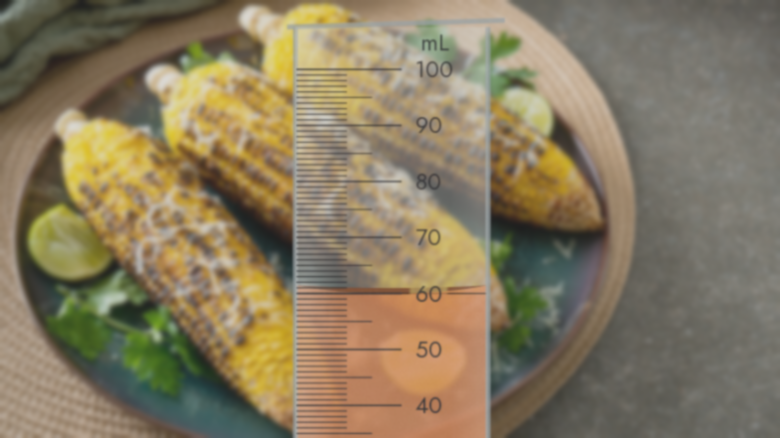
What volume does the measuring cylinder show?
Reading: 60 mL
